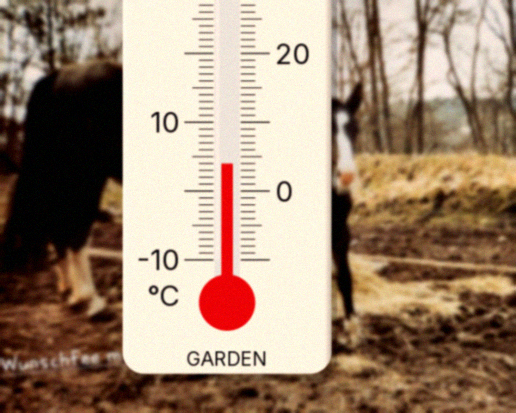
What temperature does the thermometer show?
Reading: 4 °C
